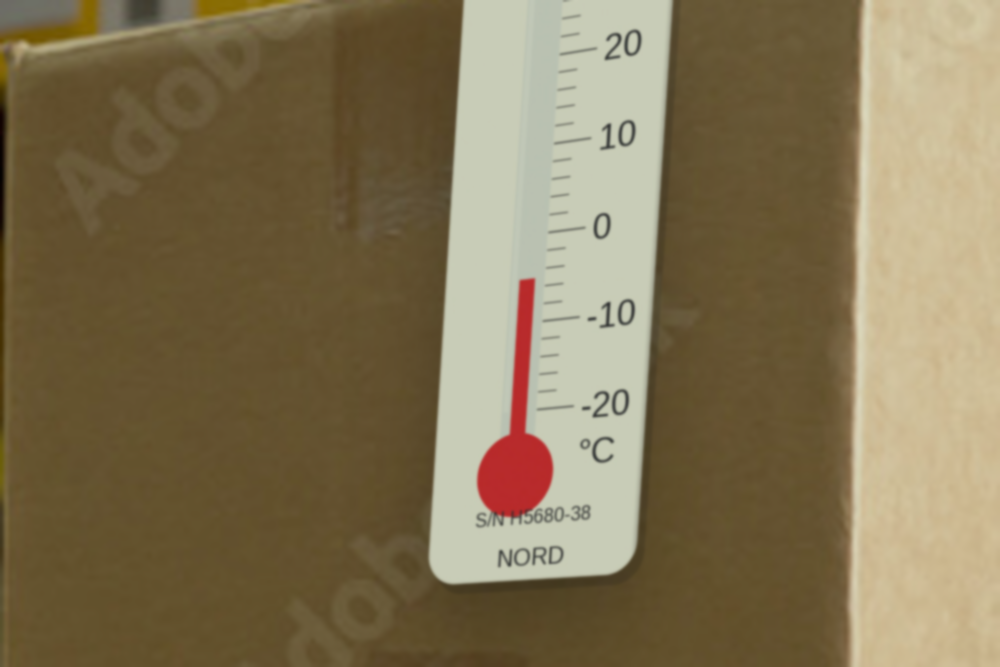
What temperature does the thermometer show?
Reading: -5 °C
